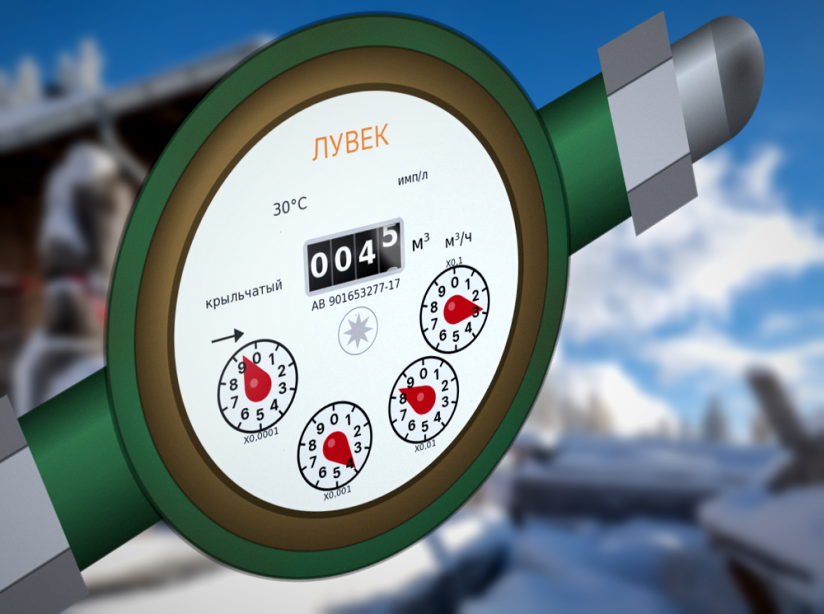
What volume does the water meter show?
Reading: 45.2839 m³
